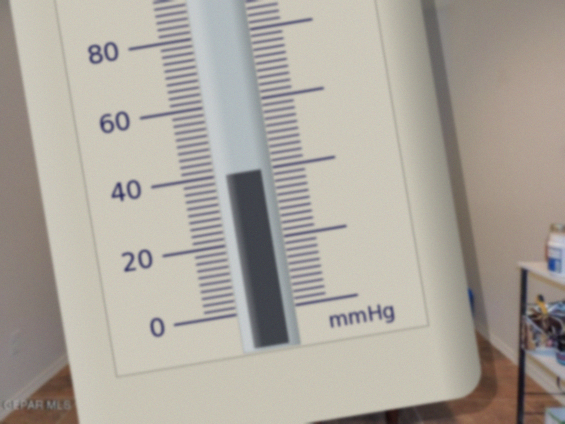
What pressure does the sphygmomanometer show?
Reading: 40 mmHg
